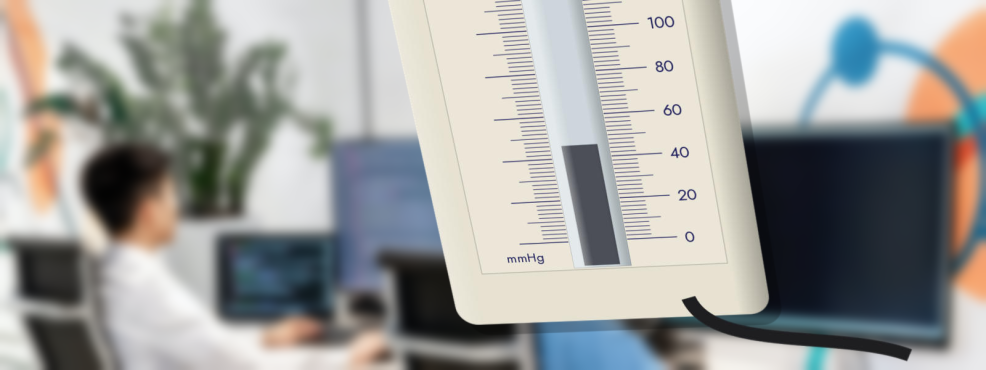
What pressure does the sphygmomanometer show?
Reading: 46 mmHg
